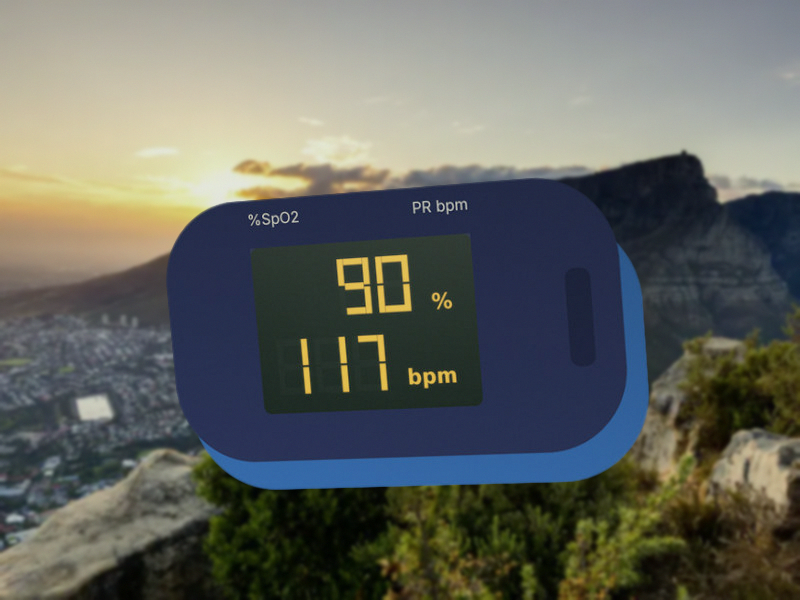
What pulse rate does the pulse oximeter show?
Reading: 117 bpm
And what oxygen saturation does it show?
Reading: 90 %
